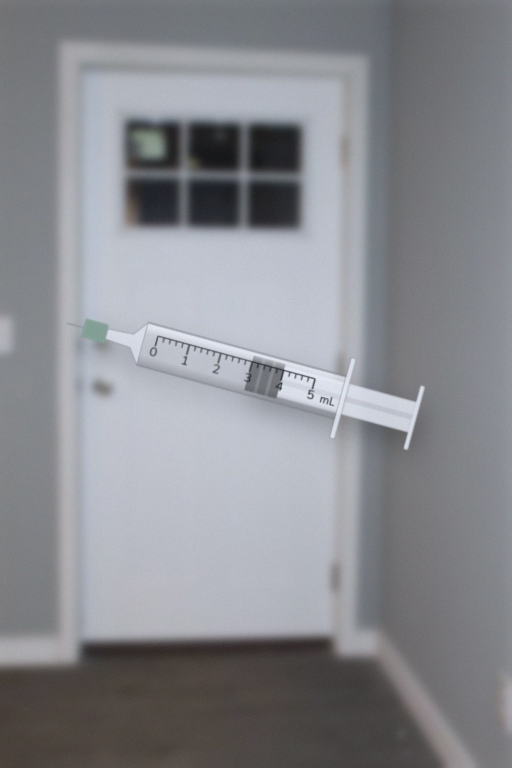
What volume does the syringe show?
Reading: 3 mL
